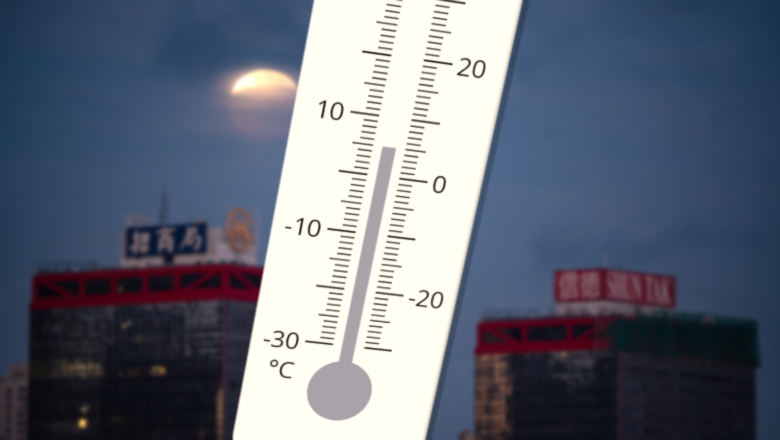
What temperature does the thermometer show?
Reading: 5 °C
